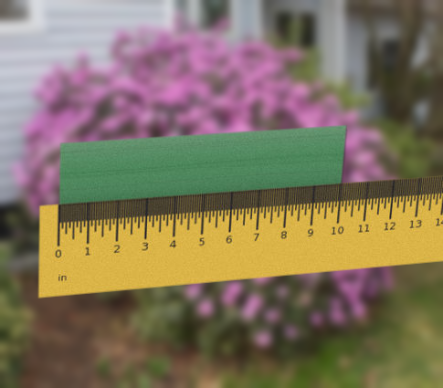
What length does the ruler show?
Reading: 10 in
